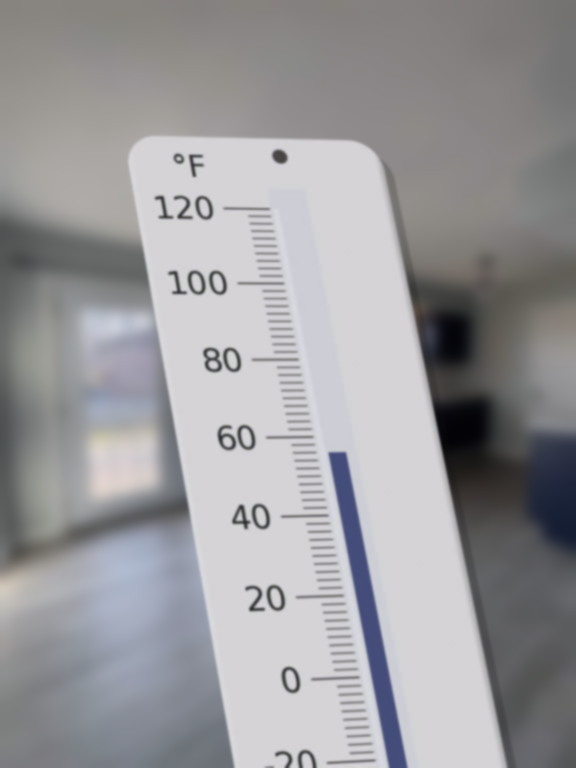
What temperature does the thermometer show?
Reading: 56 °F
